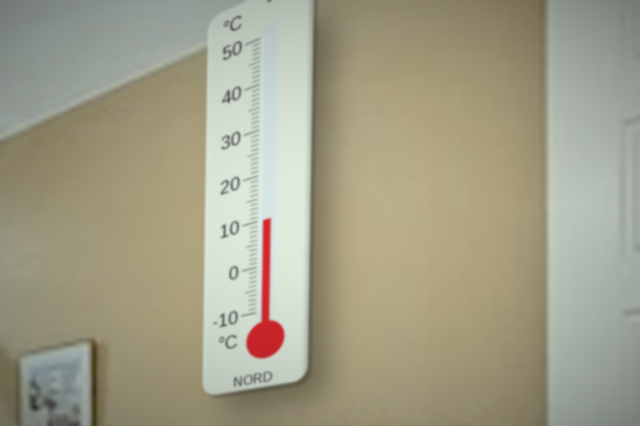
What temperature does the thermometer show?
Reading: 10 °C
